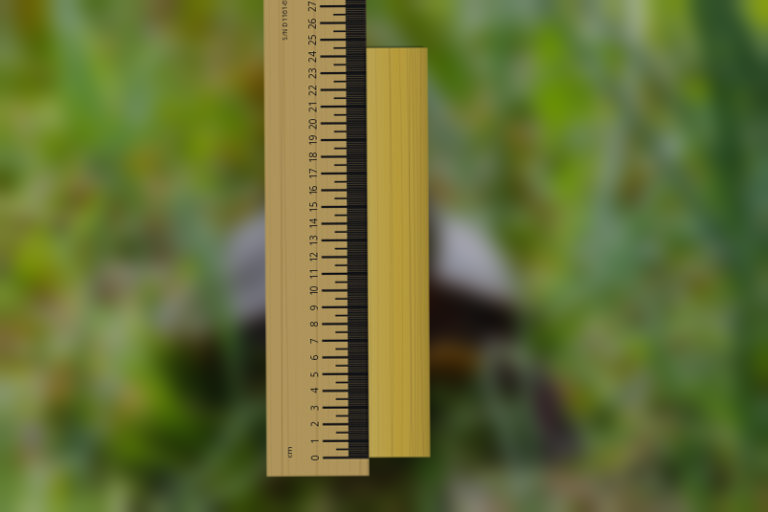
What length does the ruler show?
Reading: 24.5 cm
